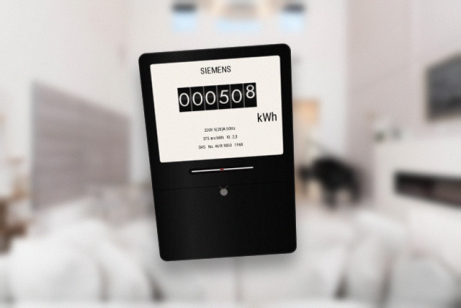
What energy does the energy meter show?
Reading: 508 kWh
